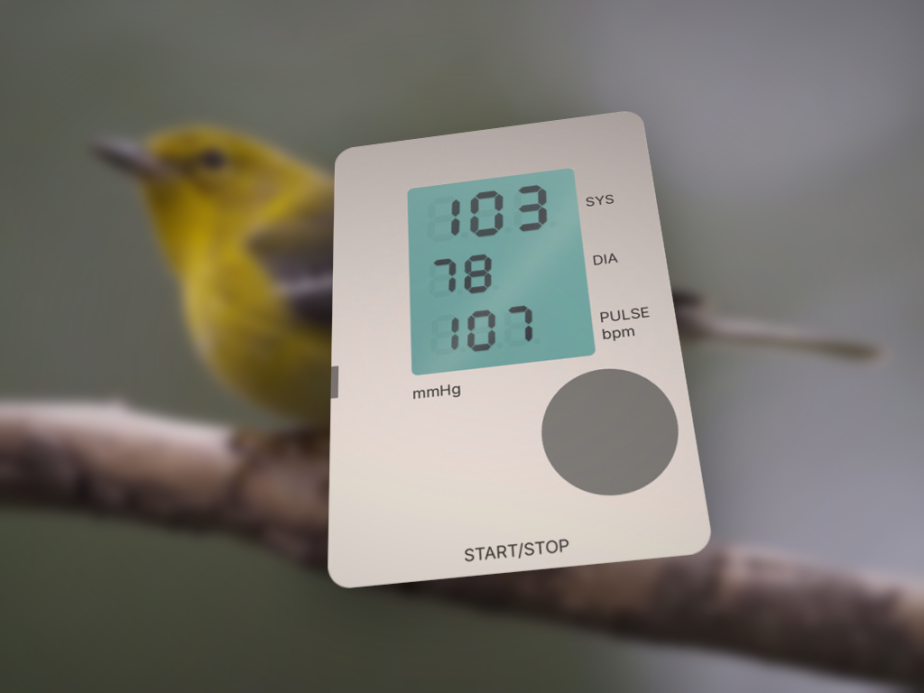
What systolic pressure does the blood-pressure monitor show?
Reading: 103 mmHg
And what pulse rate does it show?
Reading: 107 bpm
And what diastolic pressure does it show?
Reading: 78 mmHg
